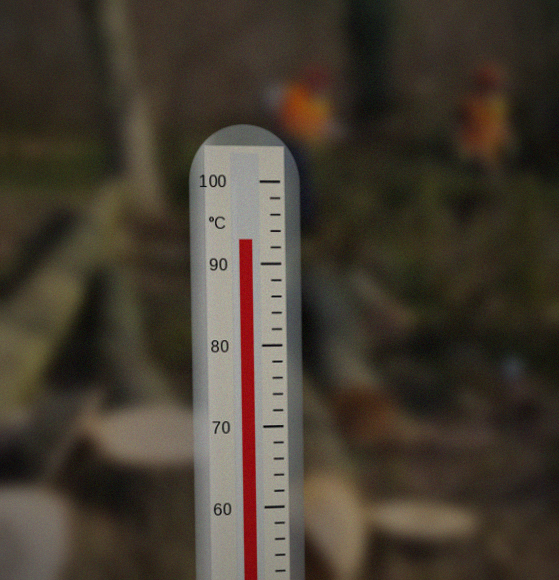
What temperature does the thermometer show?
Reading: 93 °C
